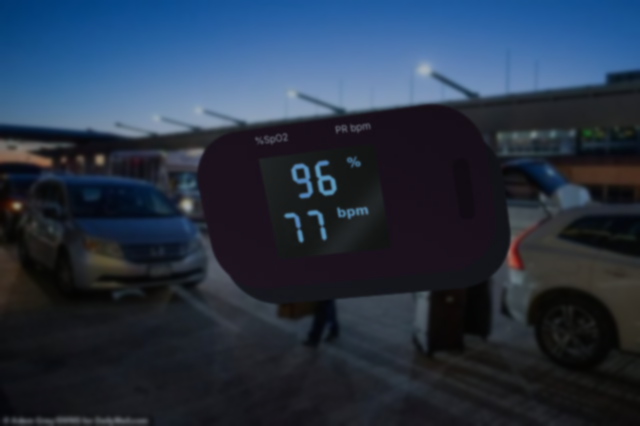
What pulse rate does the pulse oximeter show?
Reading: 77 bpm
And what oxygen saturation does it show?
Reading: 96 %
